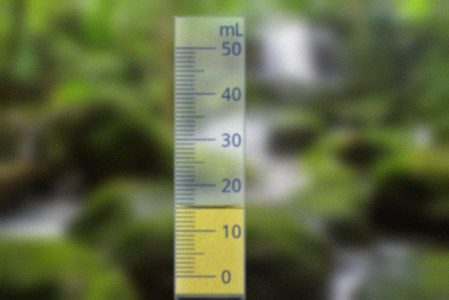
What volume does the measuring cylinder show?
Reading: 15 mL
